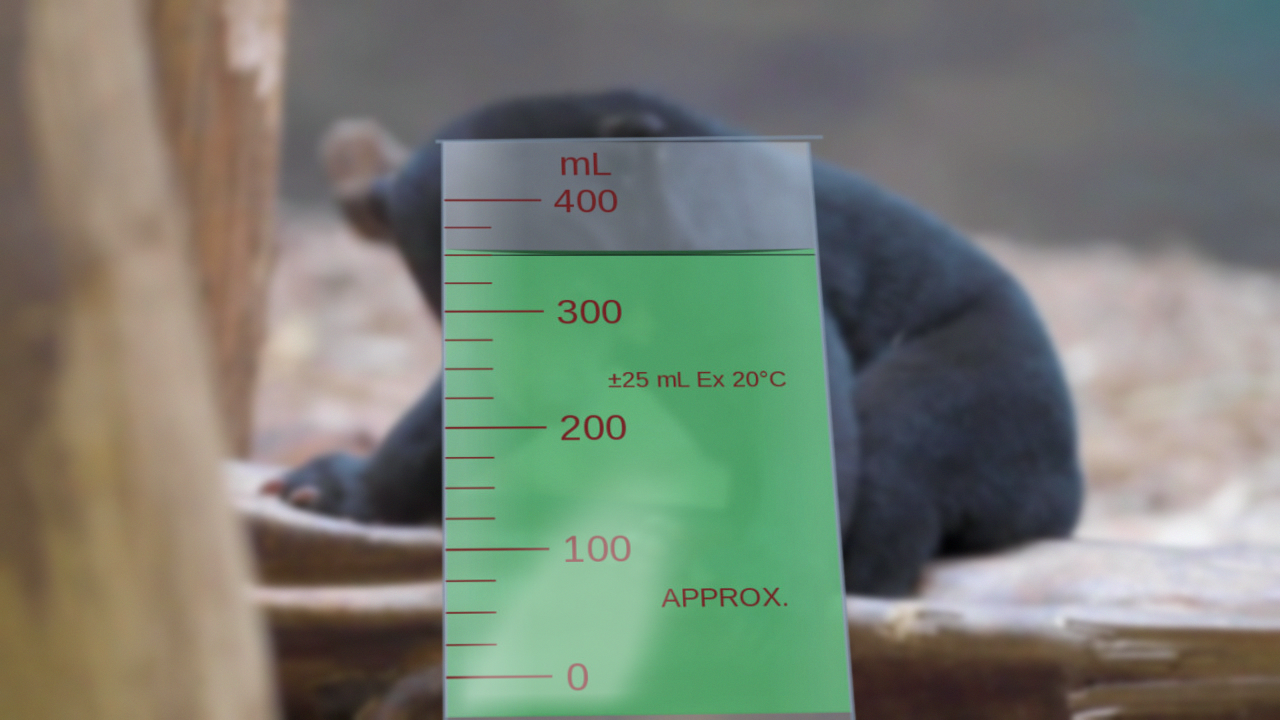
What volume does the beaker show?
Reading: 350 mL
